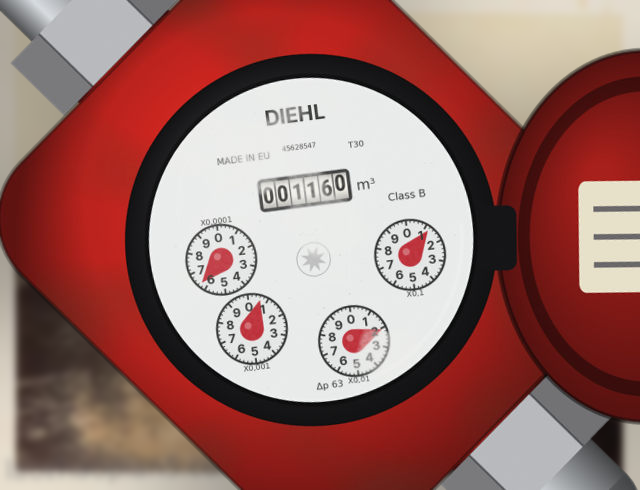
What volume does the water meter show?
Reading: 1160.1206 m³
